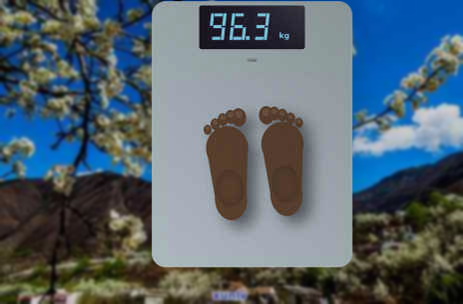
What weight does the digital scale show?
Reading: 96.3 kg
